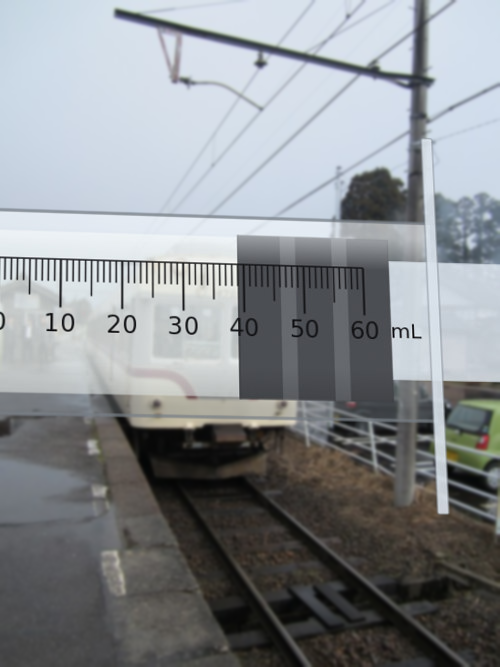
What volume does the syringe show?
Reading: 39 mL
